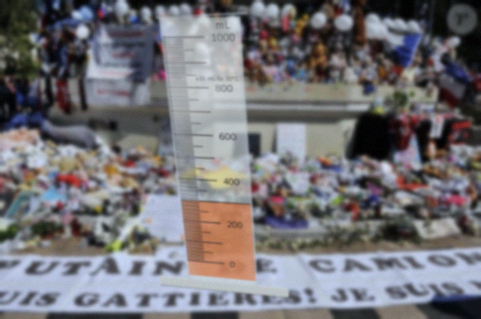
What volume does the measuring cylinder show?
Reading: 300 mL
